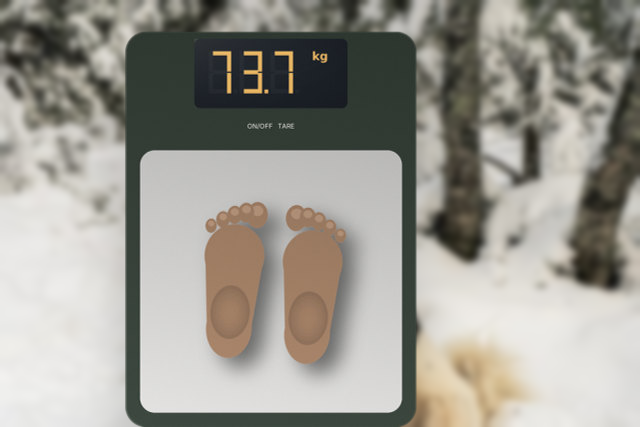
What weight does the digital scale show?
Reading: 73.7 kg
